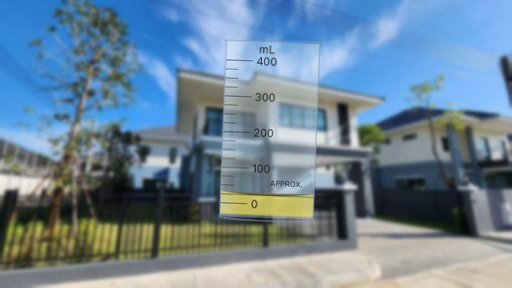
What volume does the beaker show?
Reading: 25 mL
